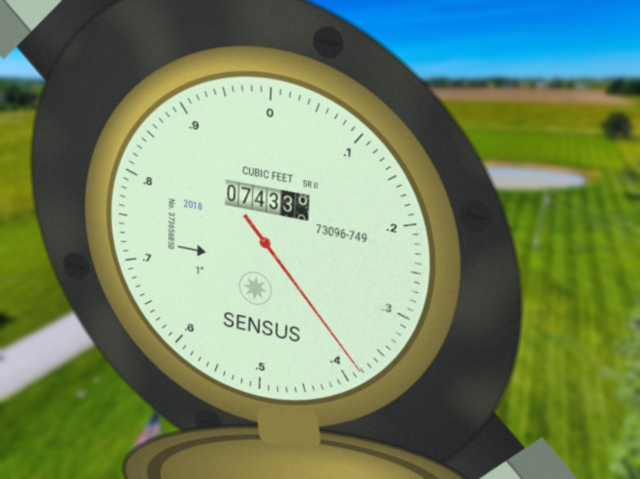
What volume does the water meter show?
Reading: 74338.38 ft³
